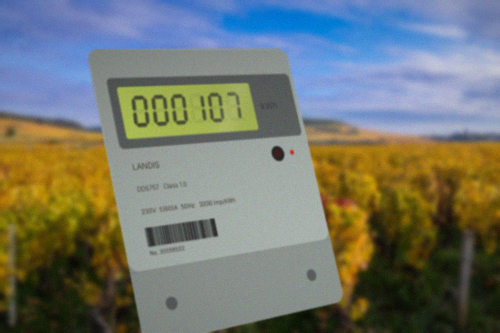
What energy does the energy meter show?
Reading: 107 kWh
